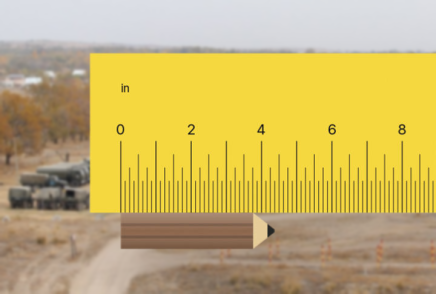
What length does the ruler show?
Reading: 4.375 in
